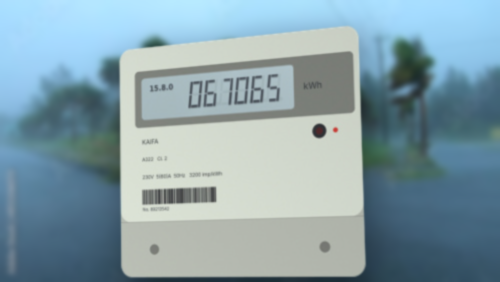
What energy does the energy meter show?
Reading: 67065 kWh
